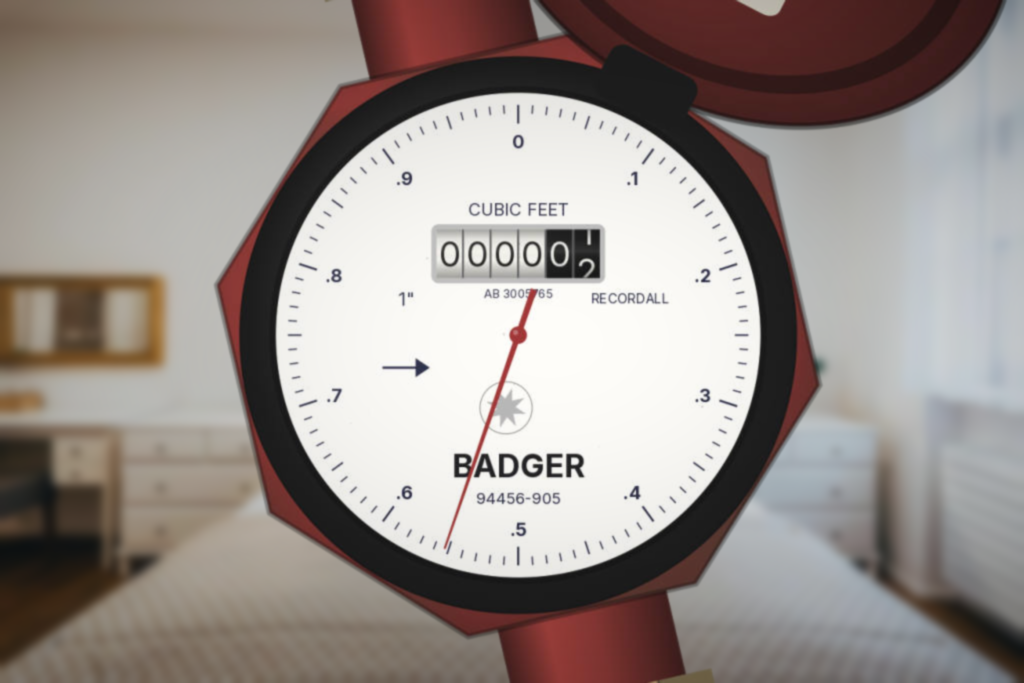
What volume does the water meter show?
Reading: 1.55 ft³
